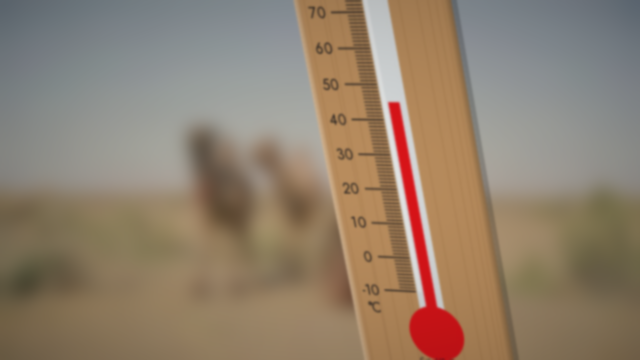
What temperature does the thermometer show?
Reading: 45 °C
